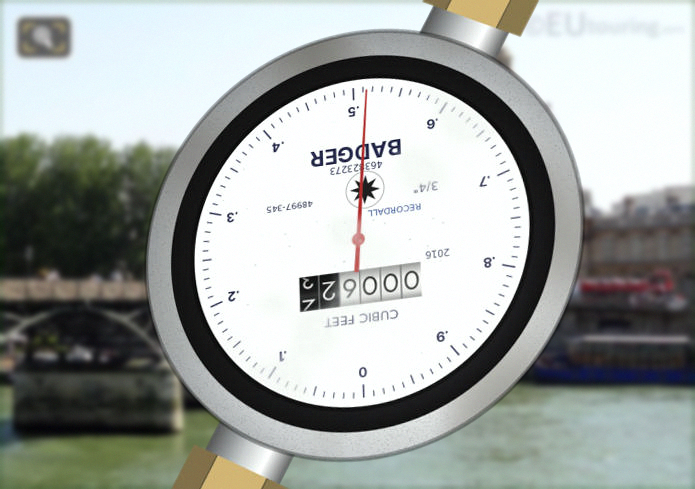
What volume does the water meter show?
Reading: 622.51 ft³
